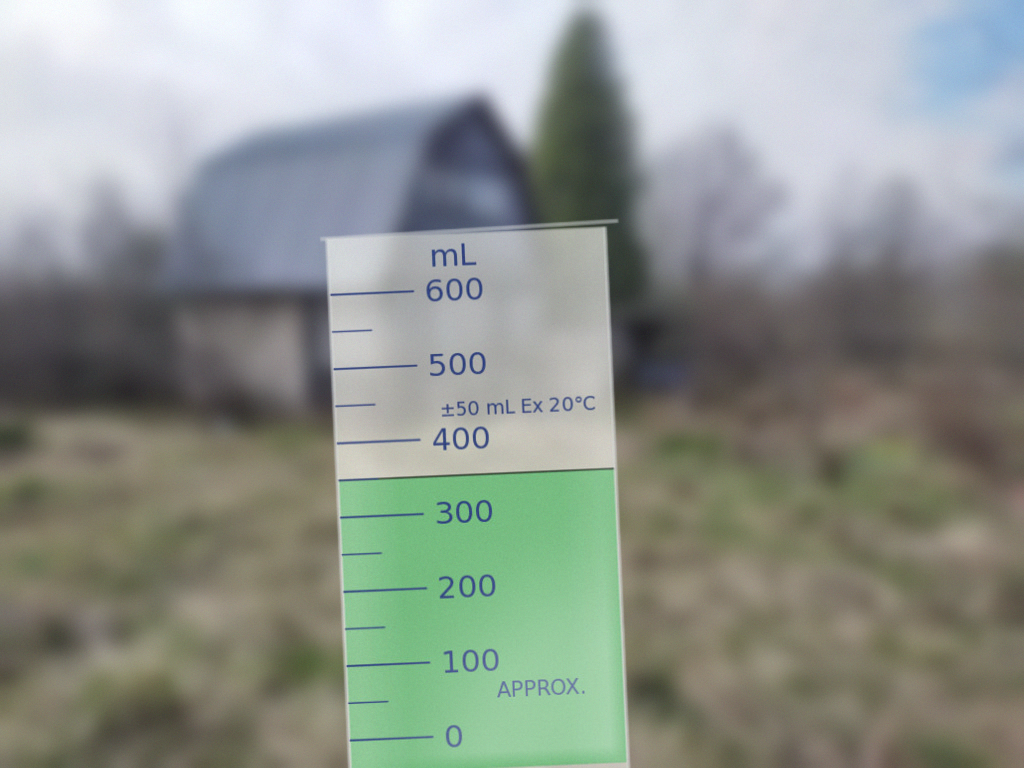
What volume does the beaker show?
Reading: 350 mL
